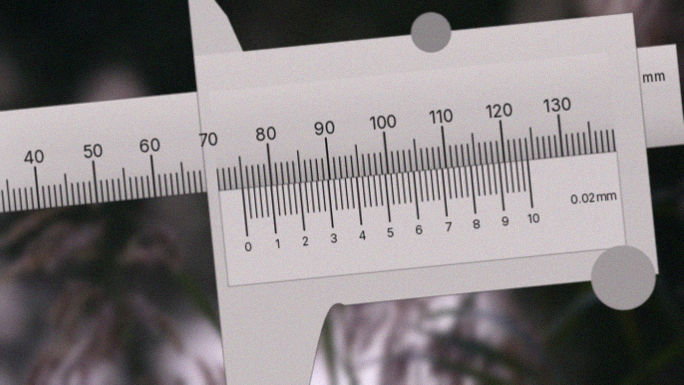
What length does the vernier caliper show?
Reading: 75.0 mm
